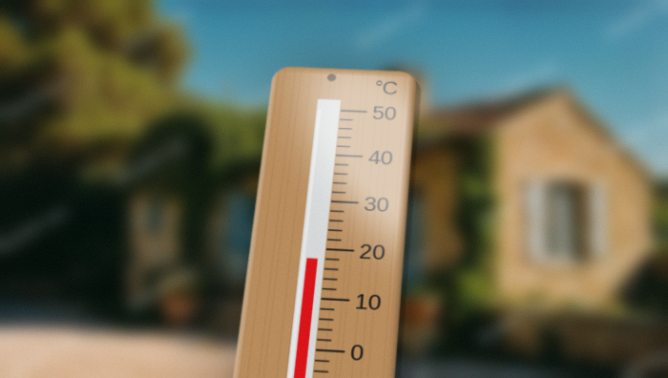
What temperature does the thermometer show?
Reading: 18 °C
